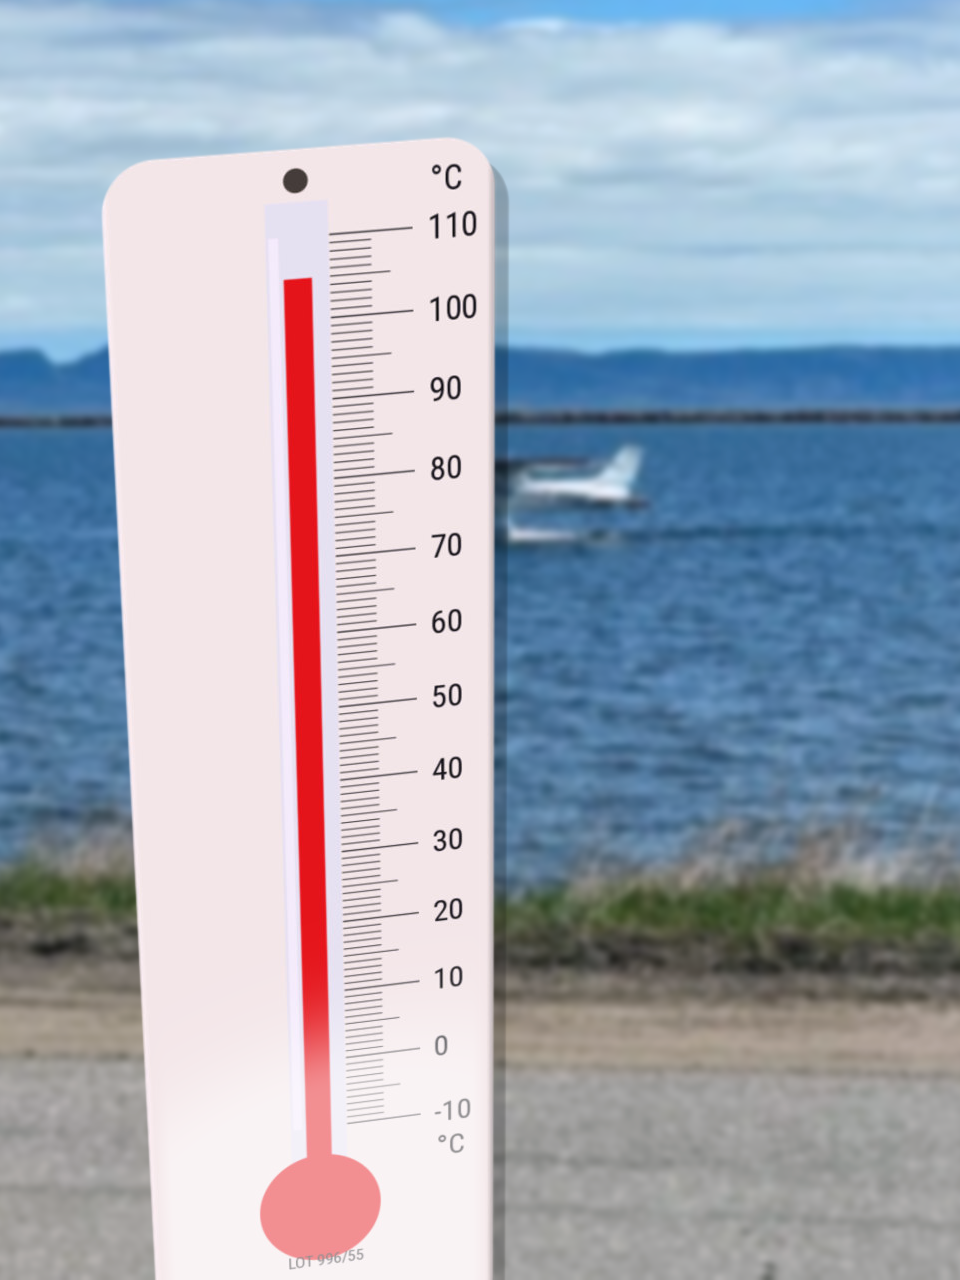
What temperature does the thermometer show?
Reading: 105 °C
